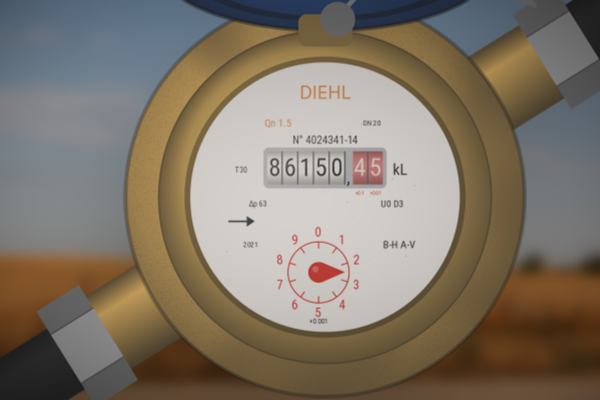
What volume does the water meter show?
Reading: 86150.452 kL
